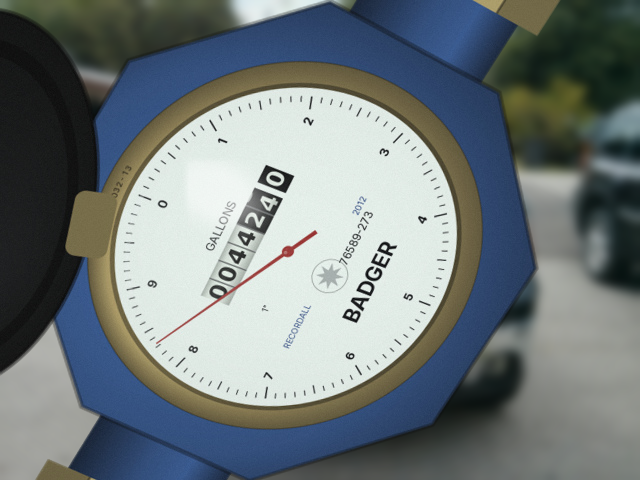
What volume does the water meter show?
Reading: 44238.3 gal
